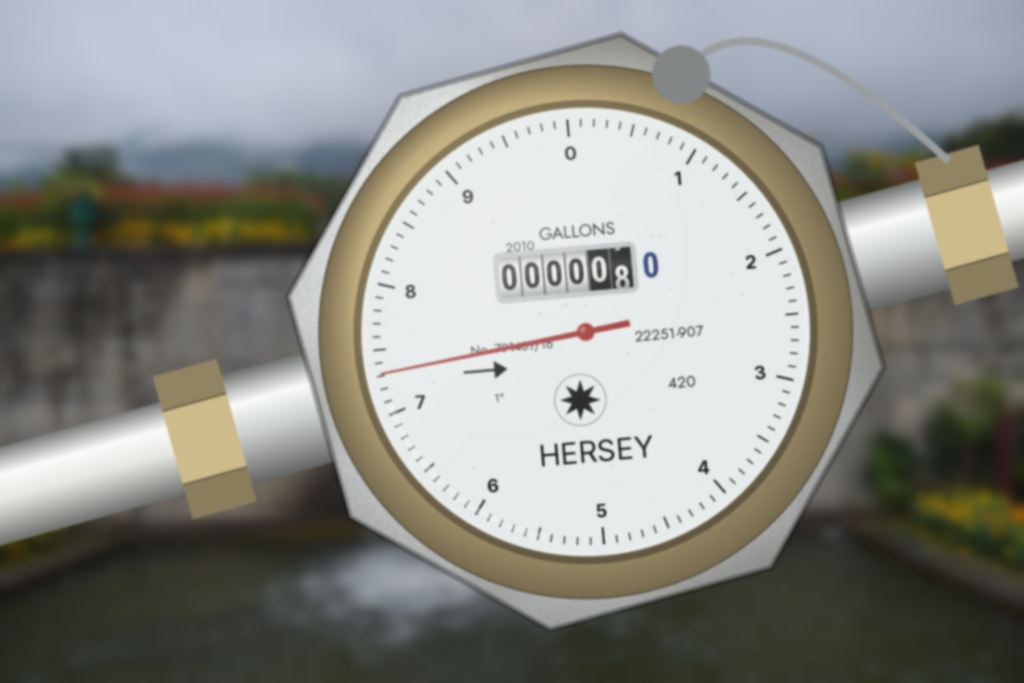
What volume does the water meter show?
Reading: 77.3 gal
